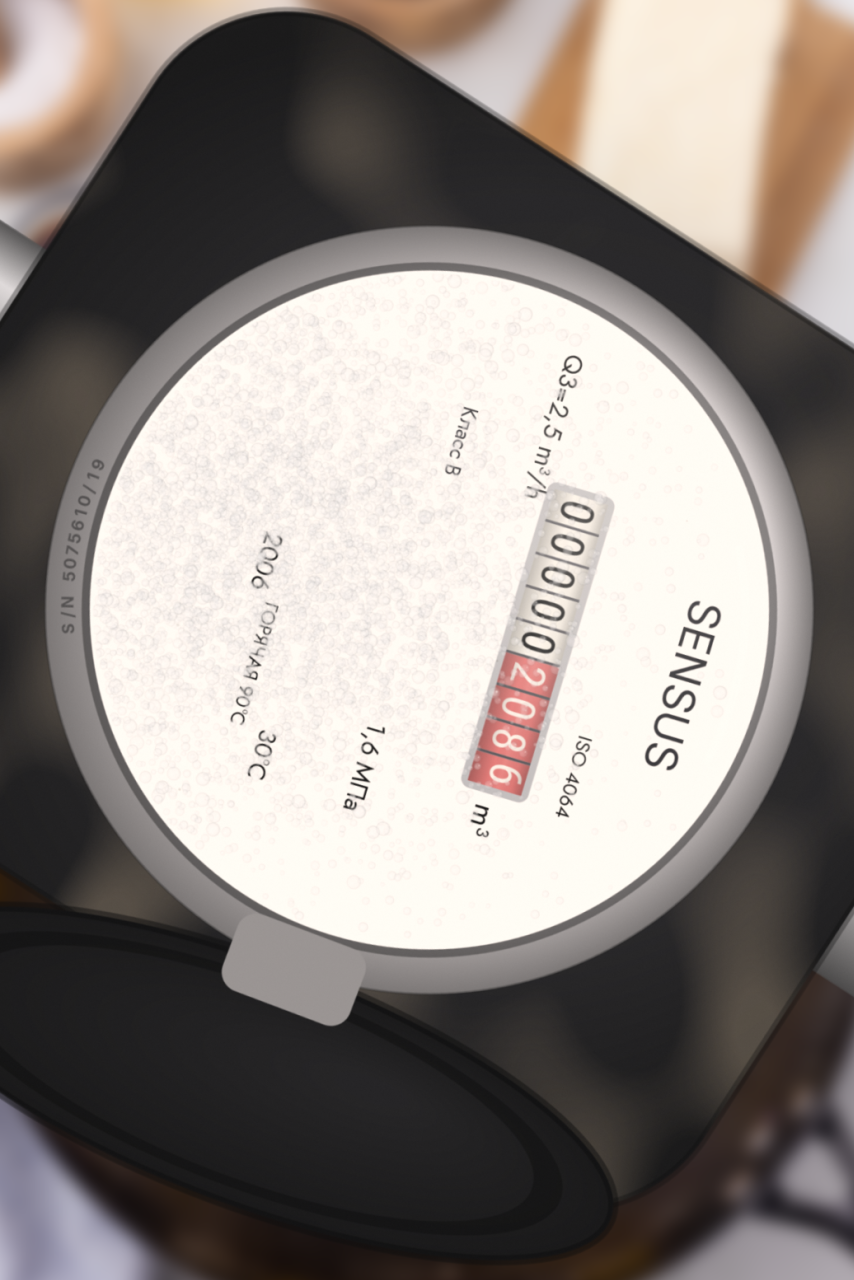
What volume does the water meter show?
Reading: 0.2086 m³
